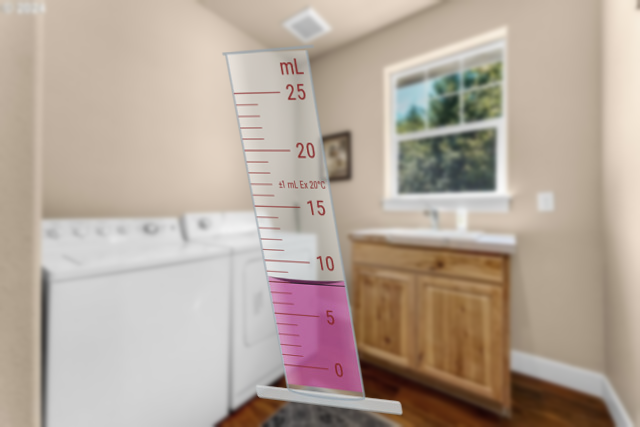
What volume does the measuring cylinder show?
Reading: 8 mL
